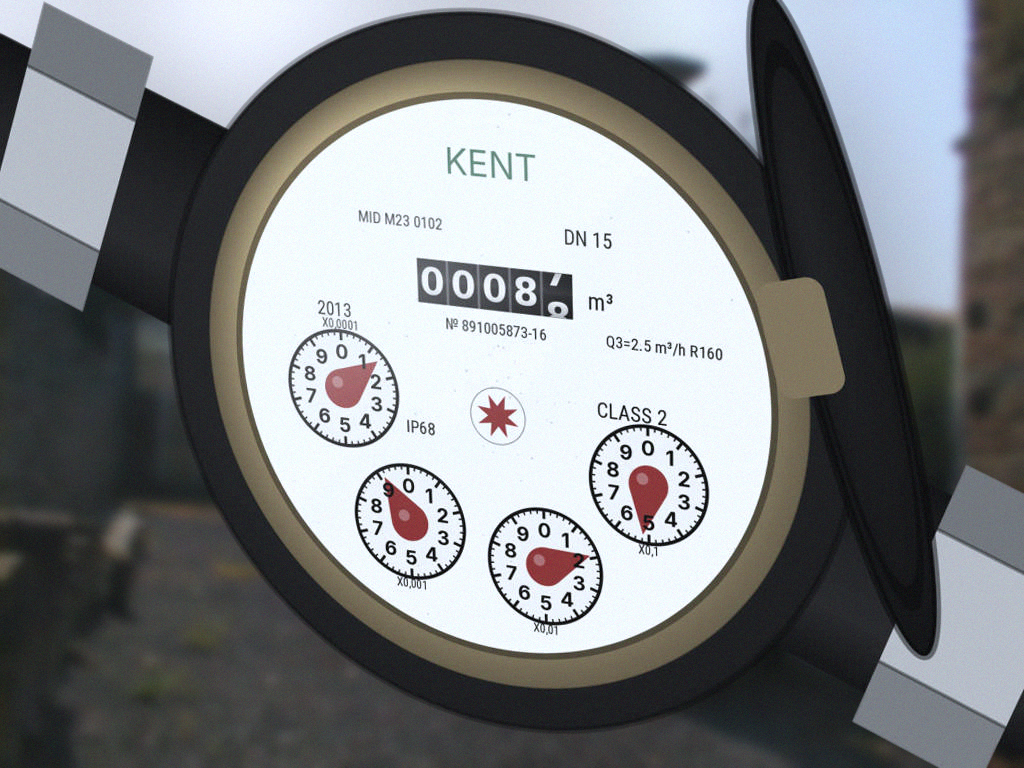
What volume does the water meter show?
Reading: 87.5191 m³
